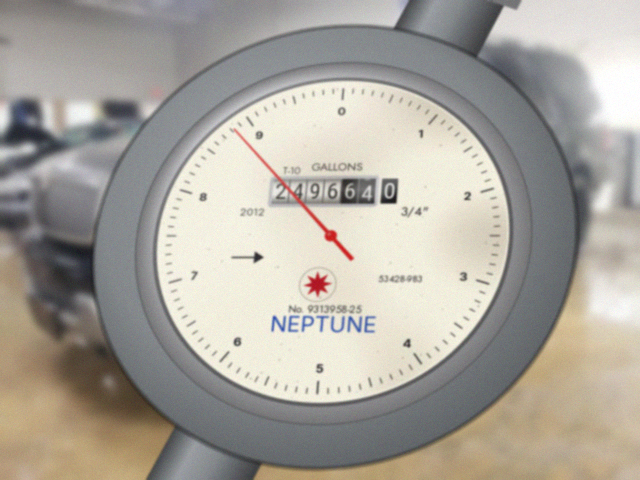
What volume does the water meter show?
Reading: 2496638.8 gal
